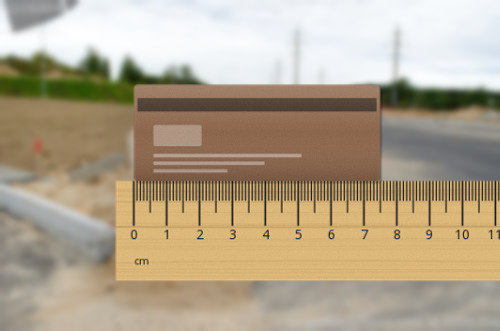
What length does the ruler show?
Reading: 7.5 cm
